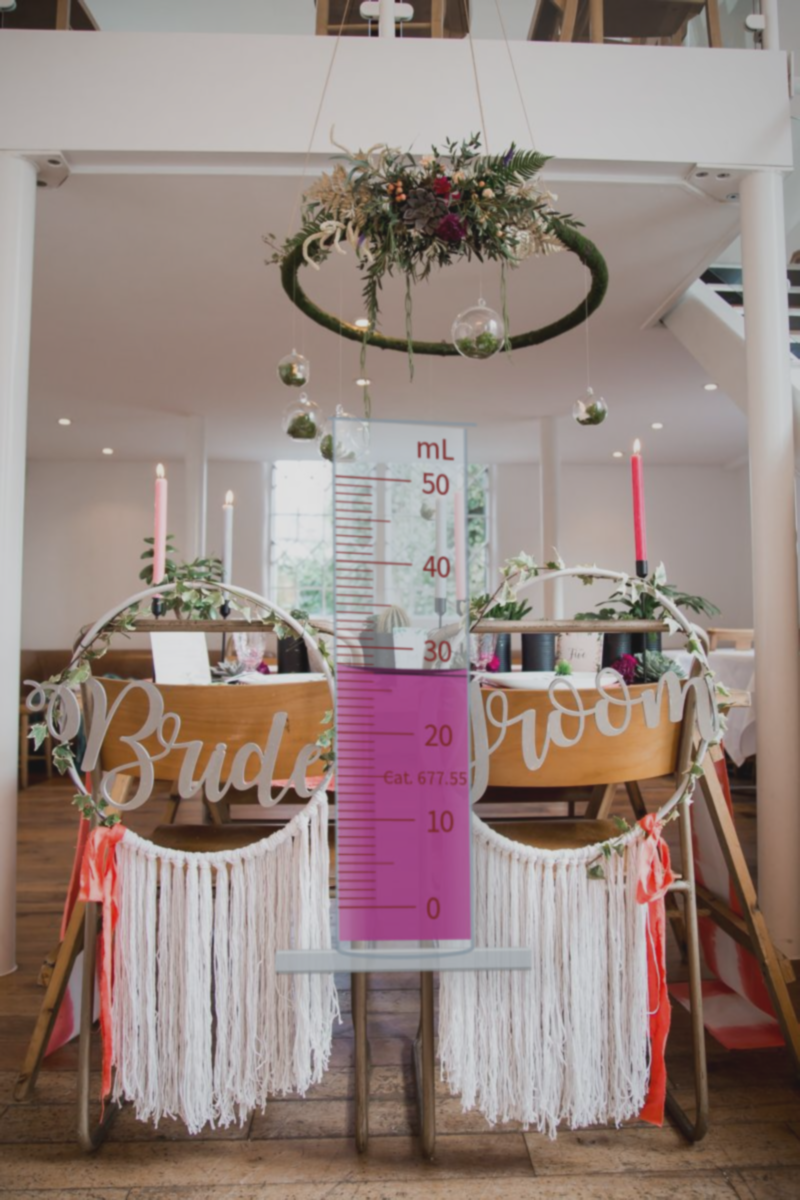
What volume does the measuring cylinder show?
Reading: 27 mL
